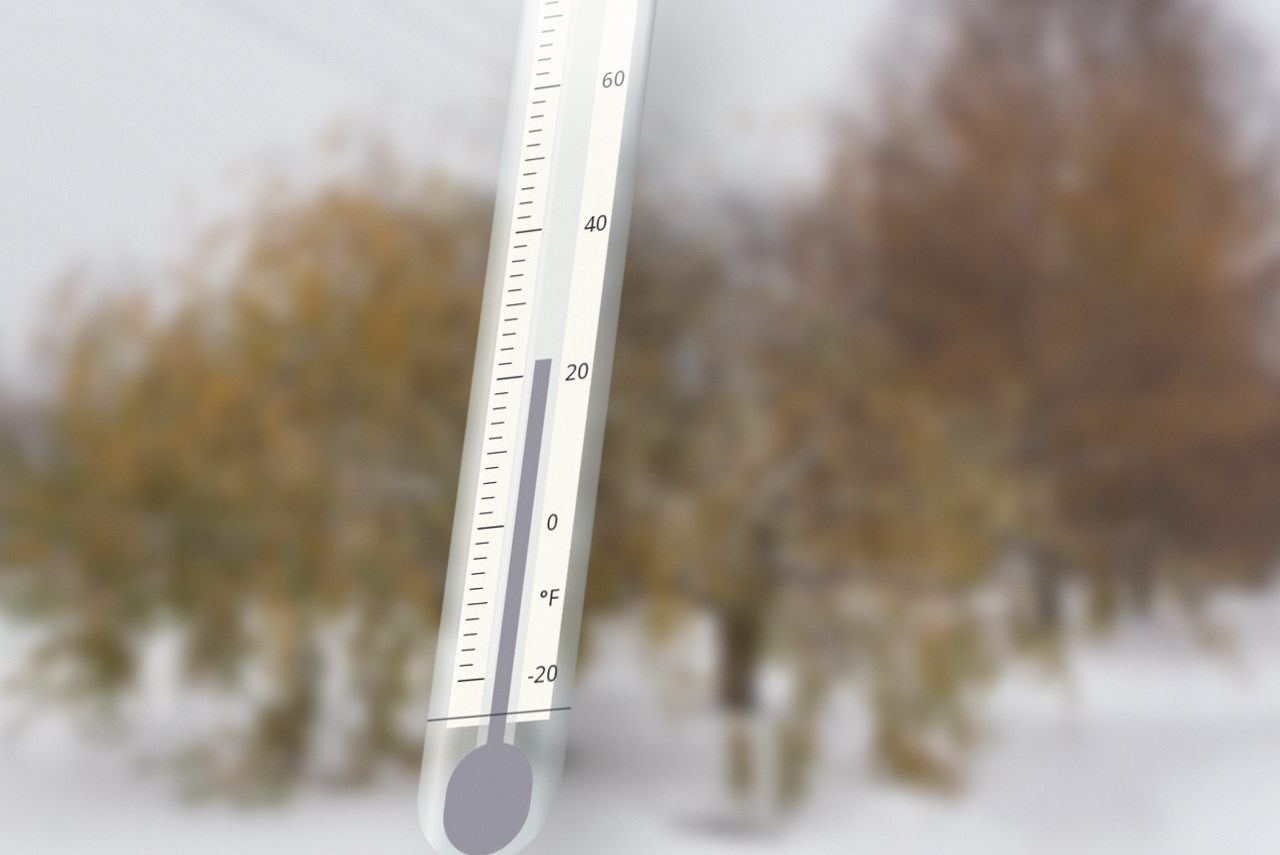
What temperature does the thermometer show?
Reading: 22 °F
